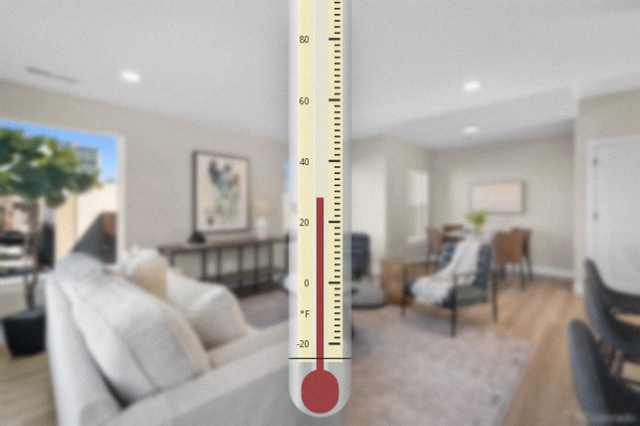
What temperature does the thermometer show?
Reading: 28 °F
